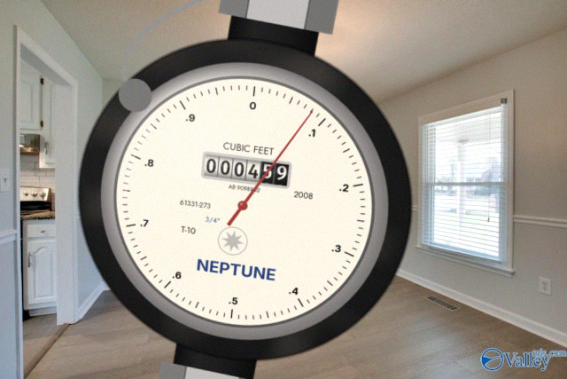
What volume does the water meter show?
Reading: 459.08 ft³
